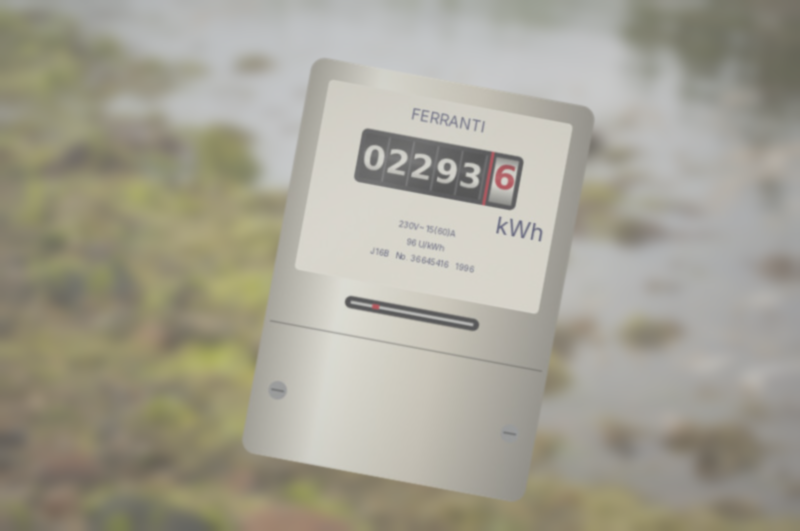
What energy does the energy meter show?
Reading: 2293.6 kWh
